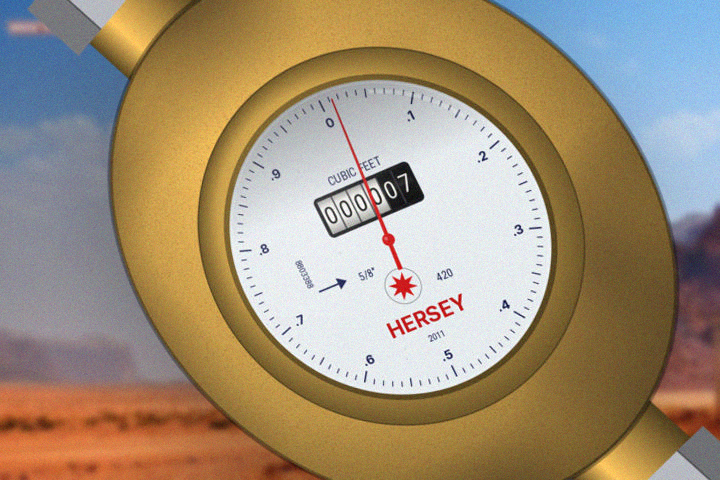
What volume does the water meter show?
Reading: 7.01 ft³
